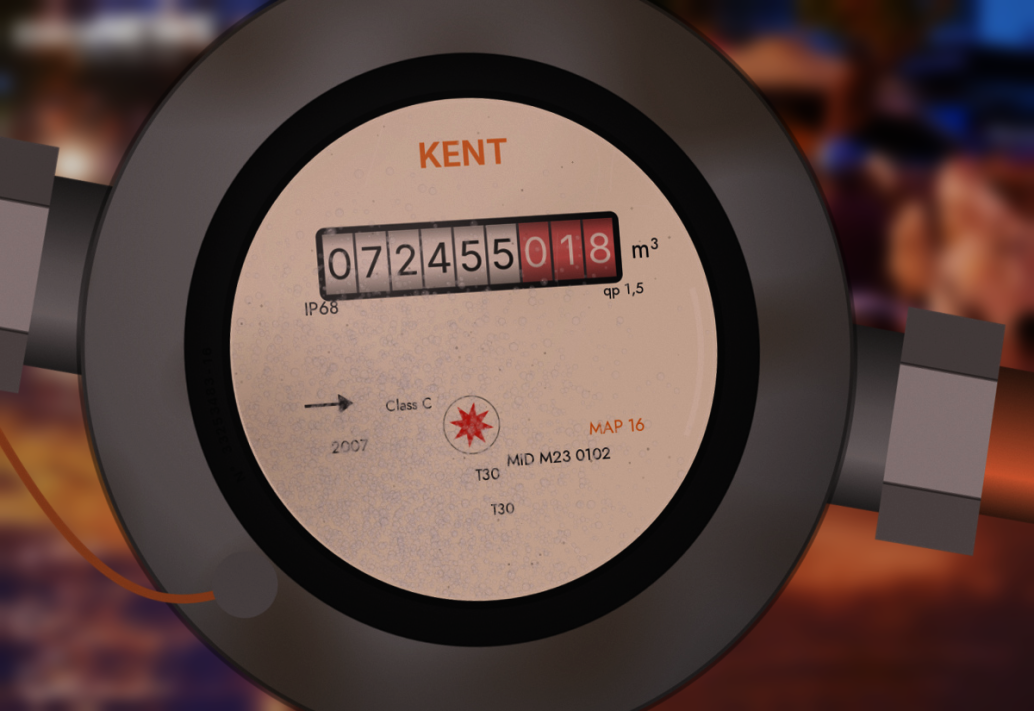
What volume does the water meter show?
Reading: 72455.018 m³
